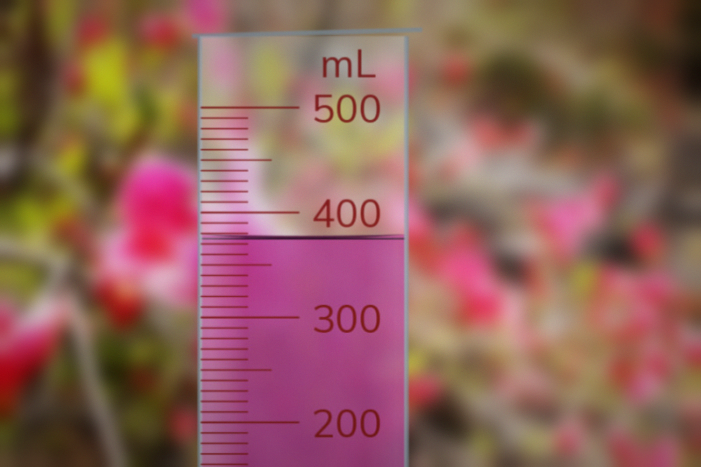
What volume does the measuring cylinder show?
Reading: 375 mL
